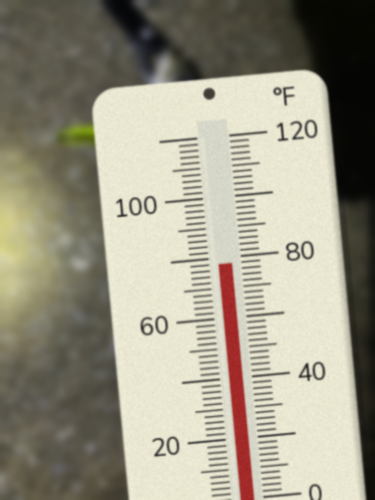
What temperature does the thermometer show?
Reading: 78 °F
